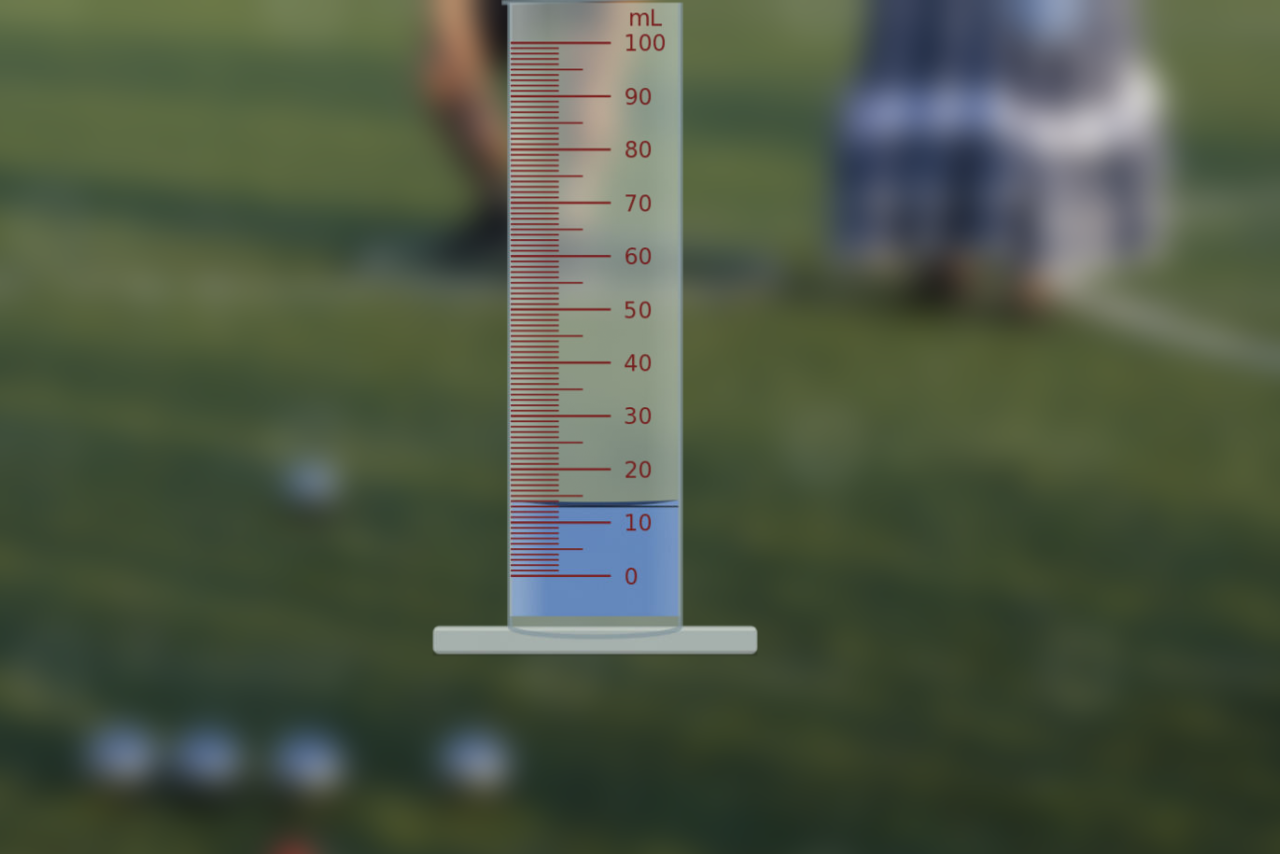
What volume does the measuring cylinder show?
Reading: 13 mL
